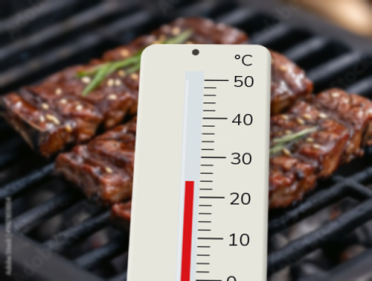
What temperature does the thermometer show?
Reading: 24 °C
